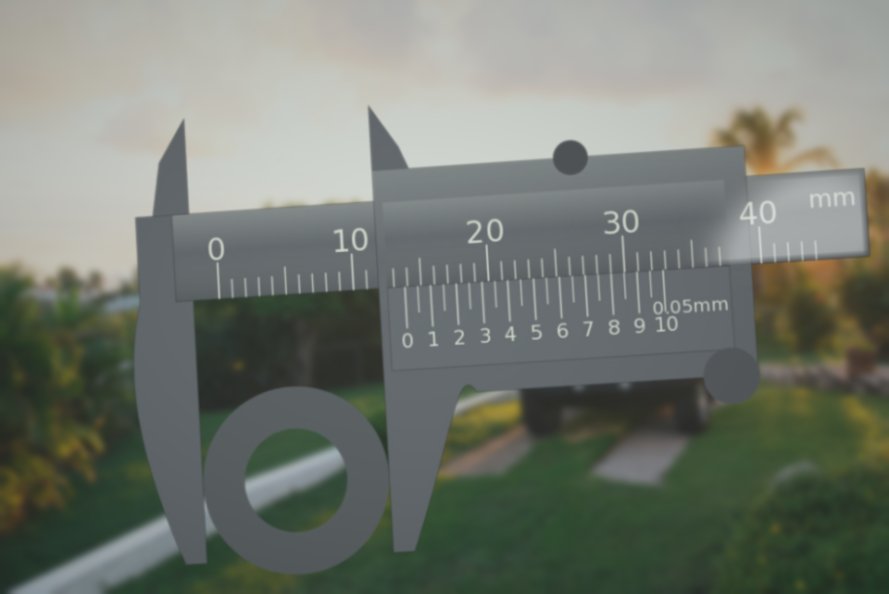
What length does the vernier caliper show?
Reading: 13.8 mm
